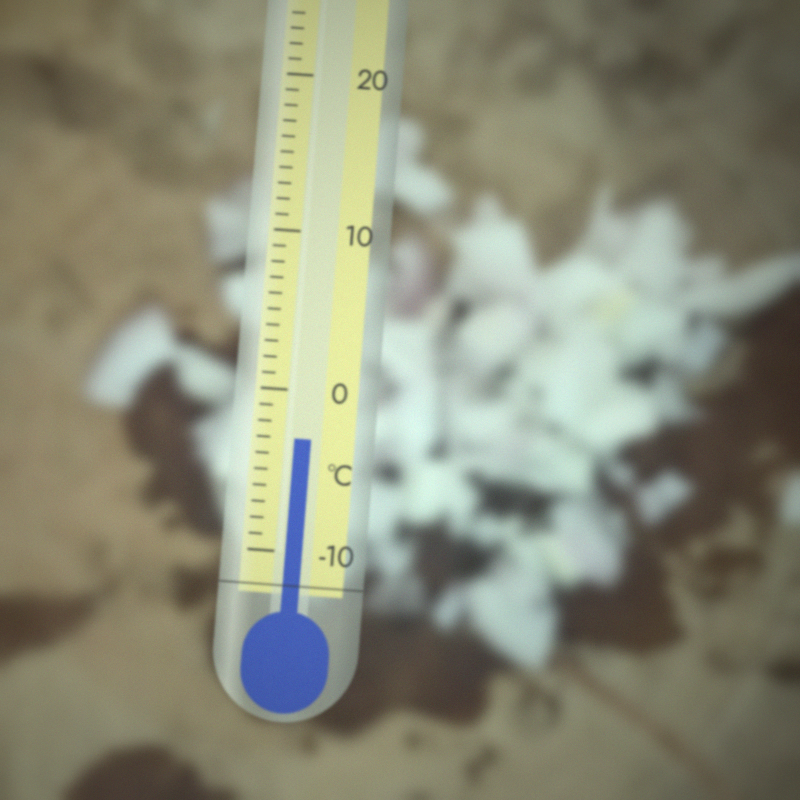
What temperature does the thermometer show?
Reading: -3 °C
